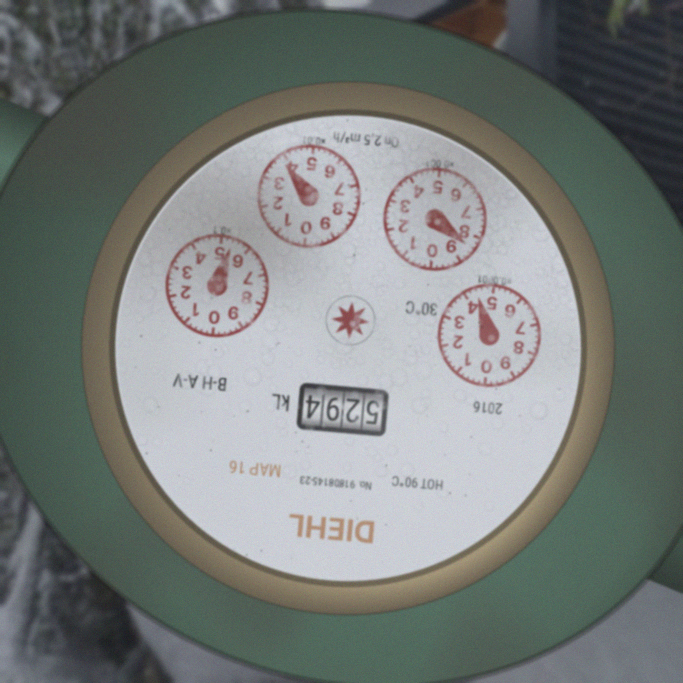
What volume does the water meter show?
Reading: 5294.5384 kL
